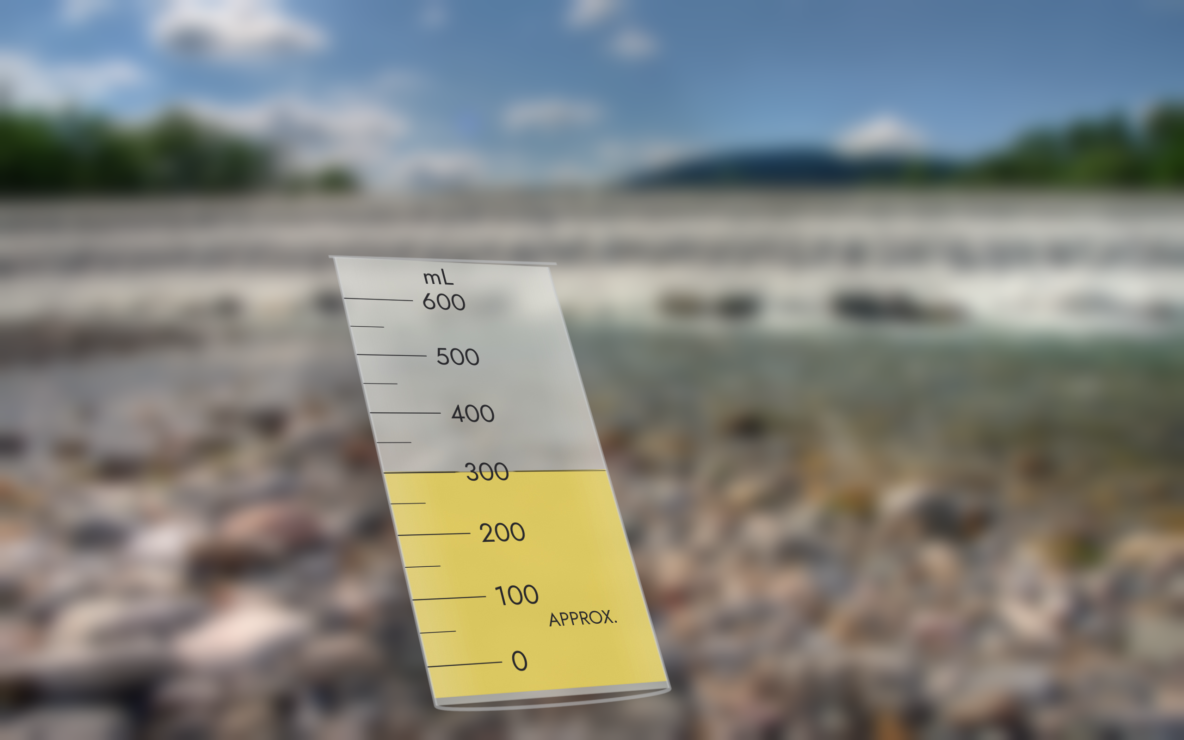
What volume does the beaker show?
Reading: 300 mL
